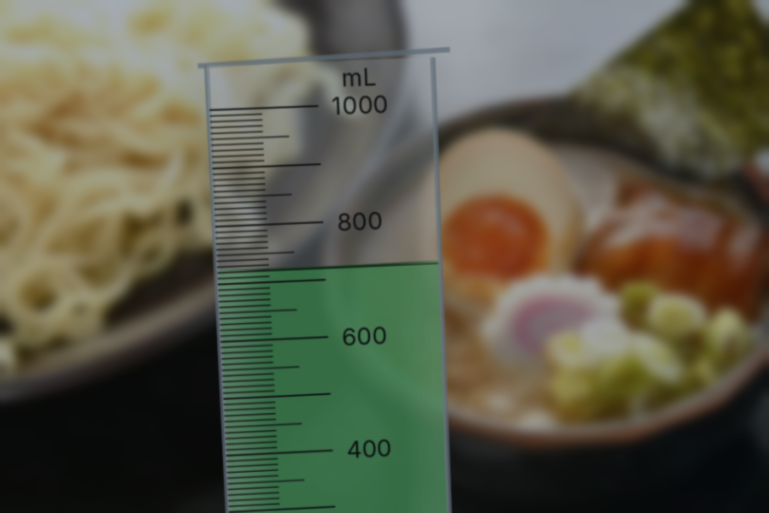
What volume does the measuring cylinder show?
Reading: 720 mL
